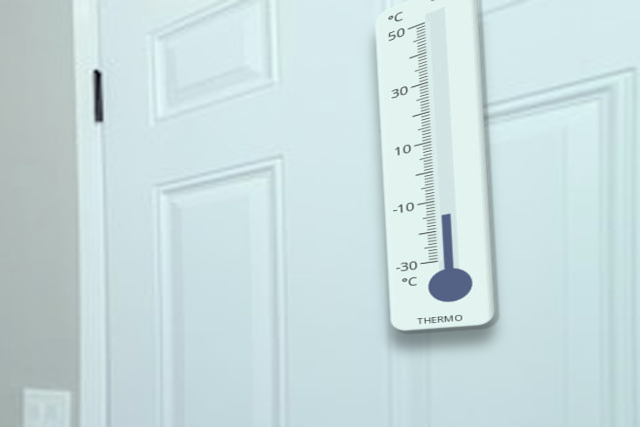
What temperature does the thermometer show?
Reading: -15 °C
